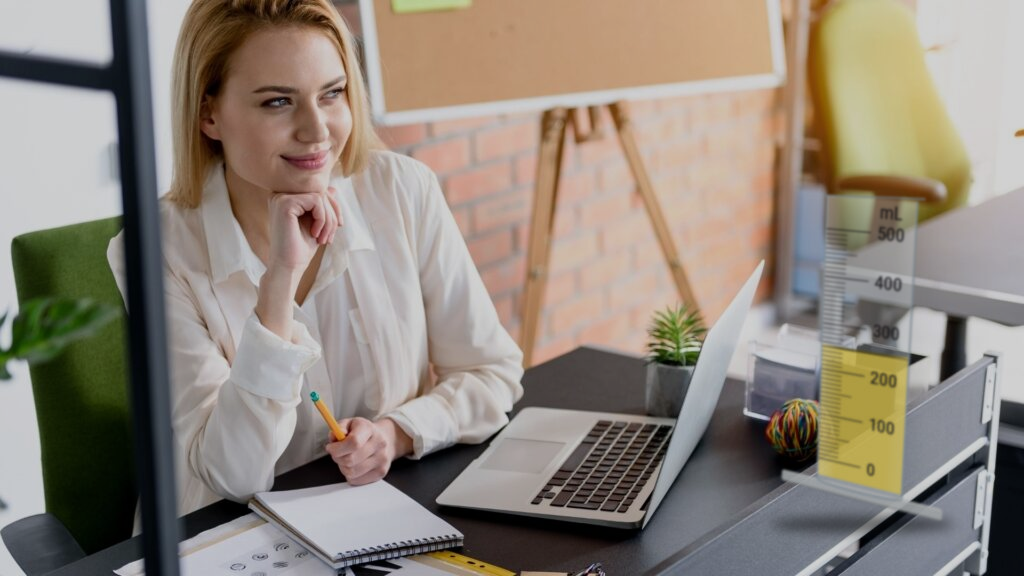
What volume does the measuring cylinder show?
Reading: 250 mL
